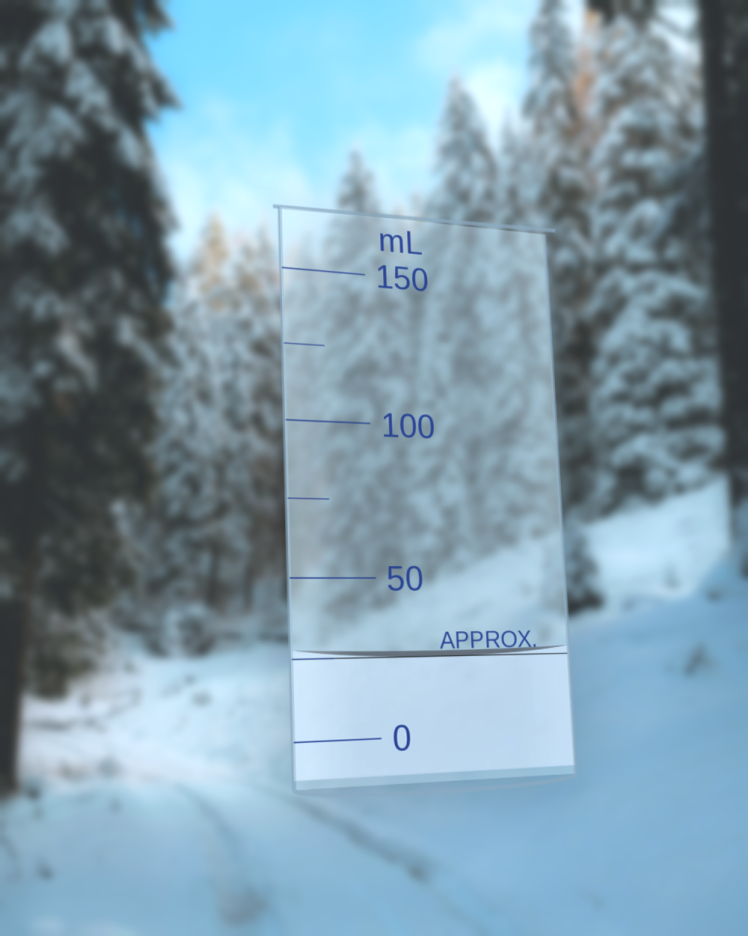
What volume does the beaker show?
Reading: 25 mL
